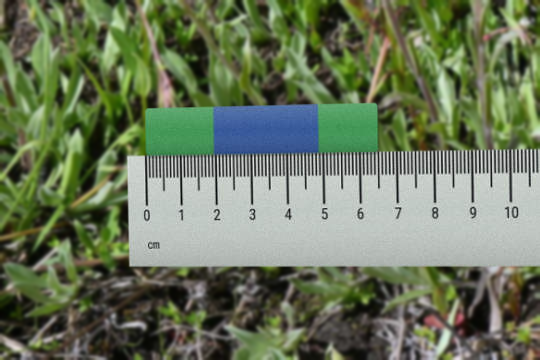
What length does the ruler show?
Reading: 6.5 cm
